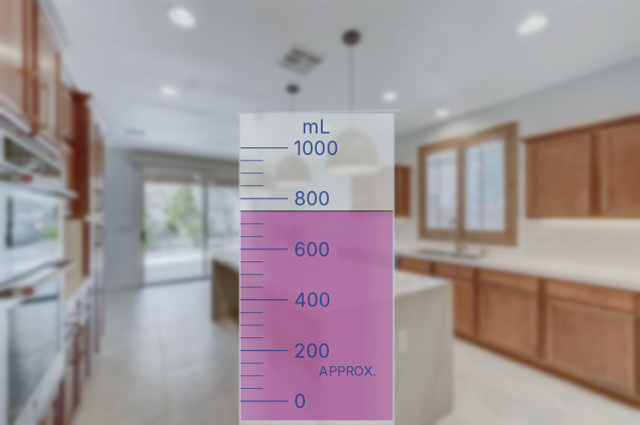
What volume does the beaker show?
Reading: 750 mL
